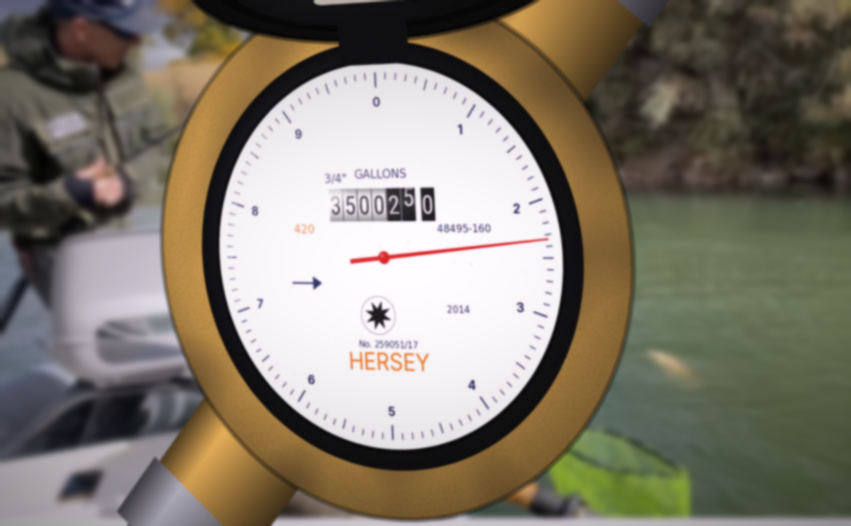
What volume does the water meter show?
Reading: 3500252.3 gal
